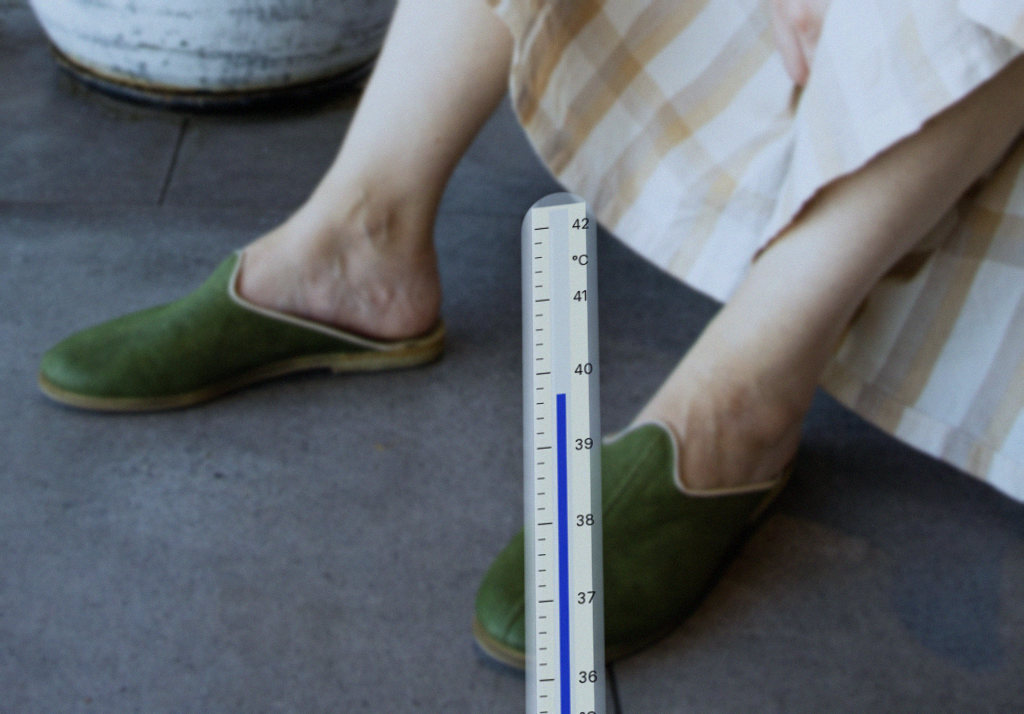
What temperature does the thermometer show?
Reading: 39.7 °C
